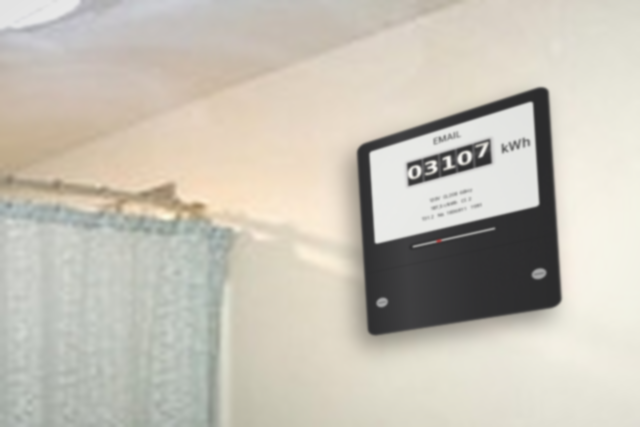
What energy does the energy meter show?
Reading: 3107 kWh
